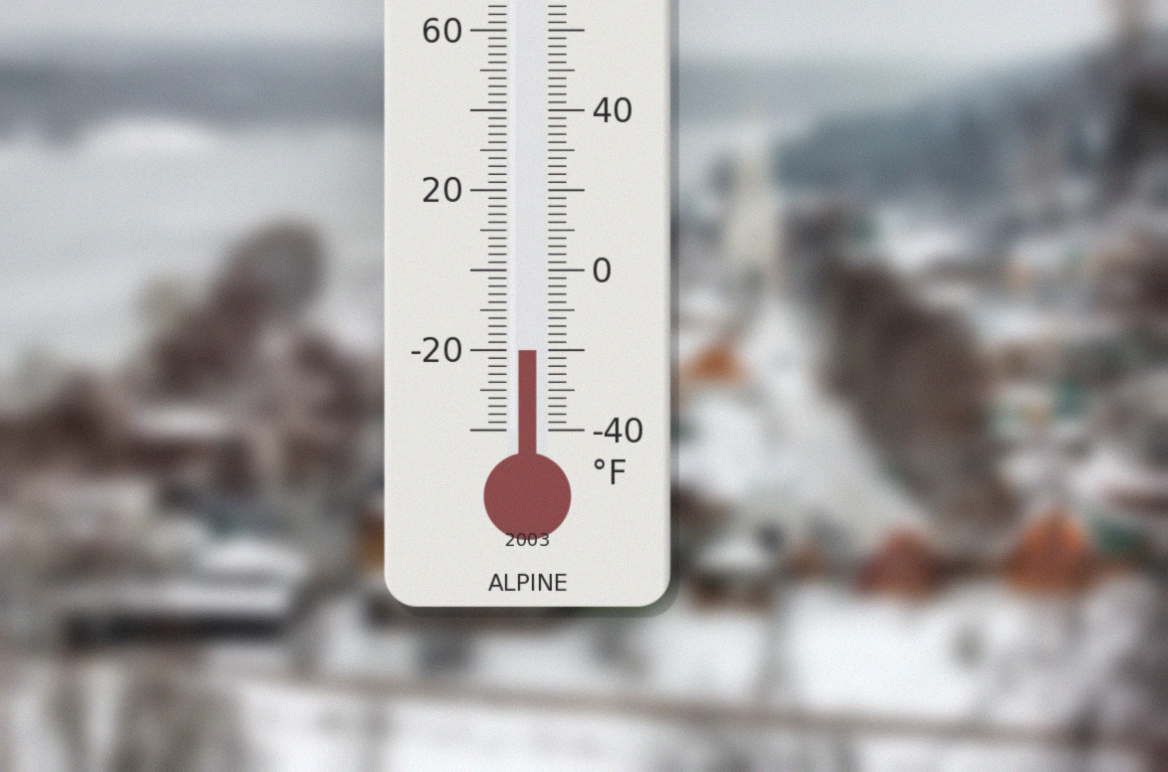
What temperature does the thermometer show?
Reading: -20 °F
